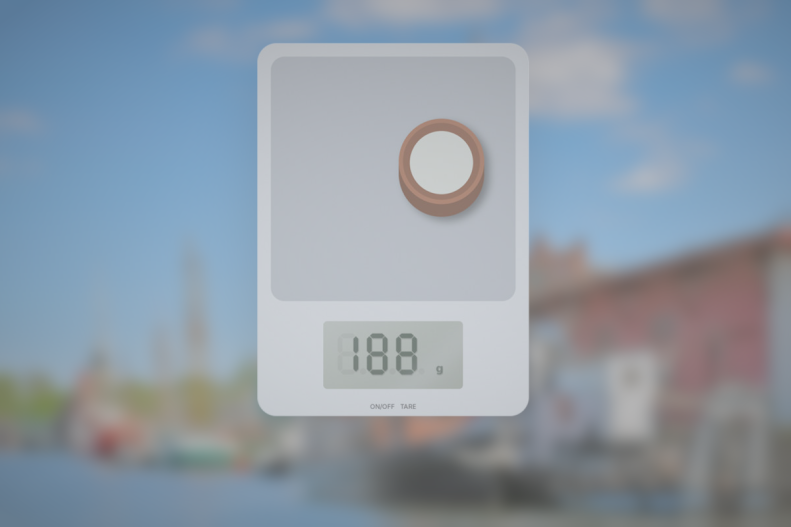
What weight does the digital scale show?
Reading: 188 g
